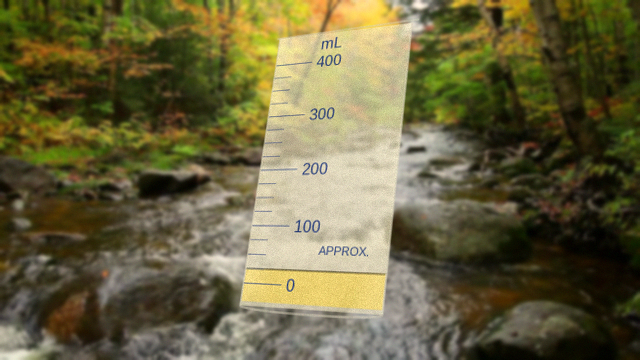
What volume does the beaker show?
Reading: 25 mL
